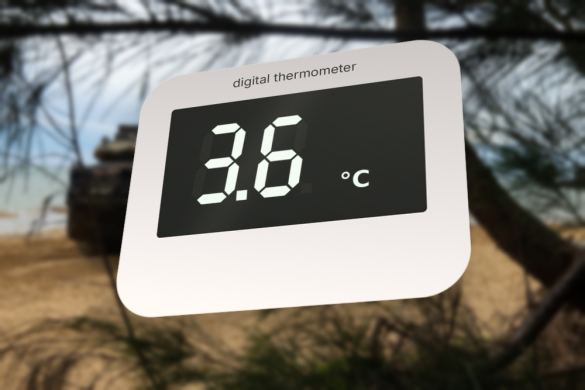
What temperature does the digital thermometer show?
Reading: 3.6 °C
